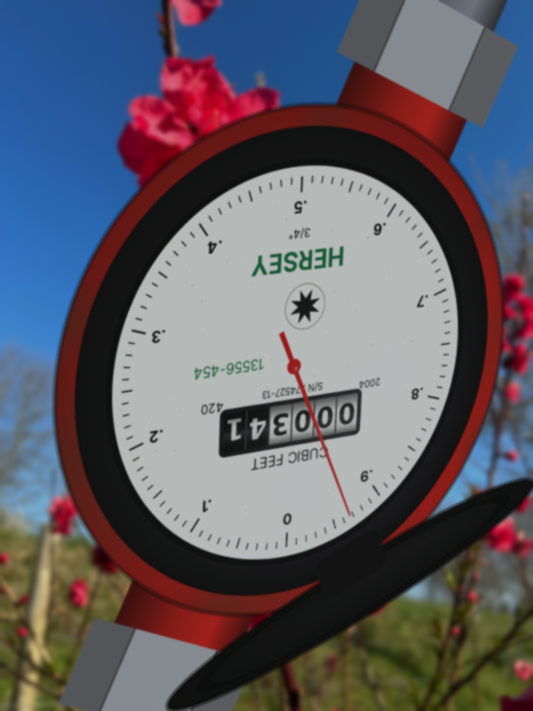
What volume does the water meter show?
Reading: 340.93 ft³
